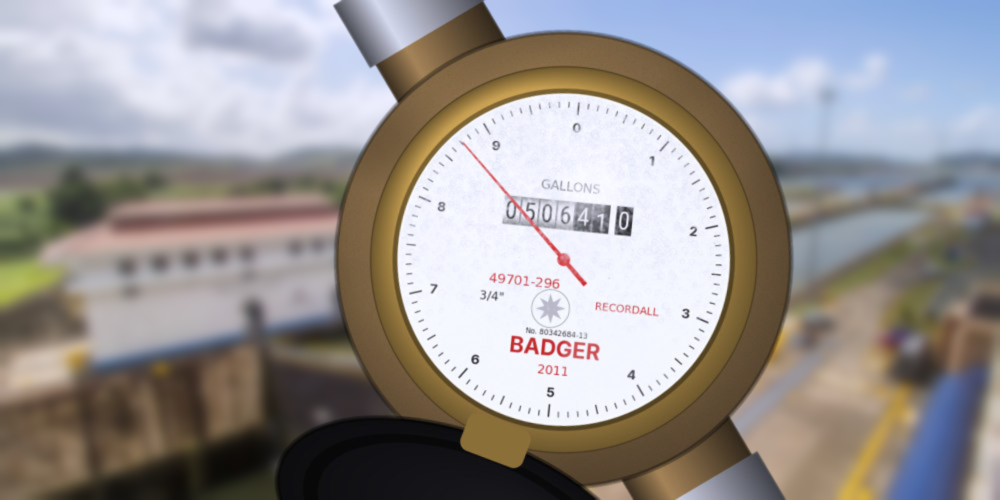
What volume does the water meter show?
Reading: 506408.7 gal
